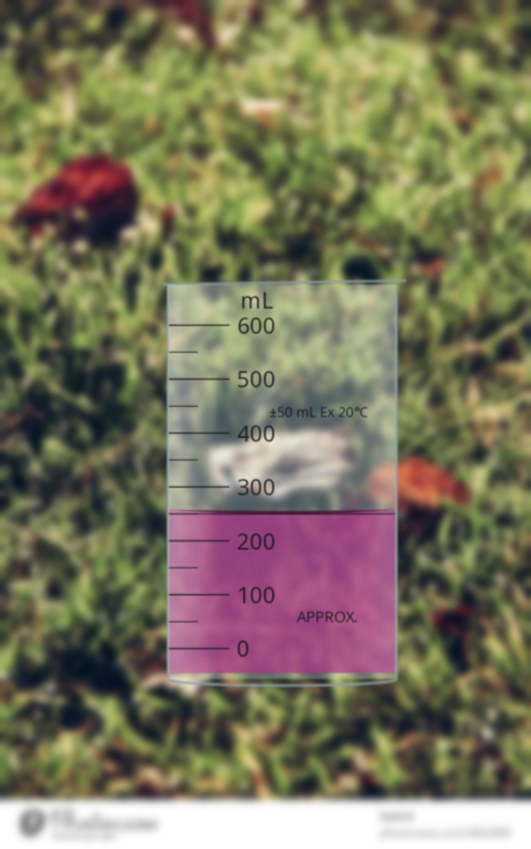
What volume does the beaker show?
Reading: 250 mL
